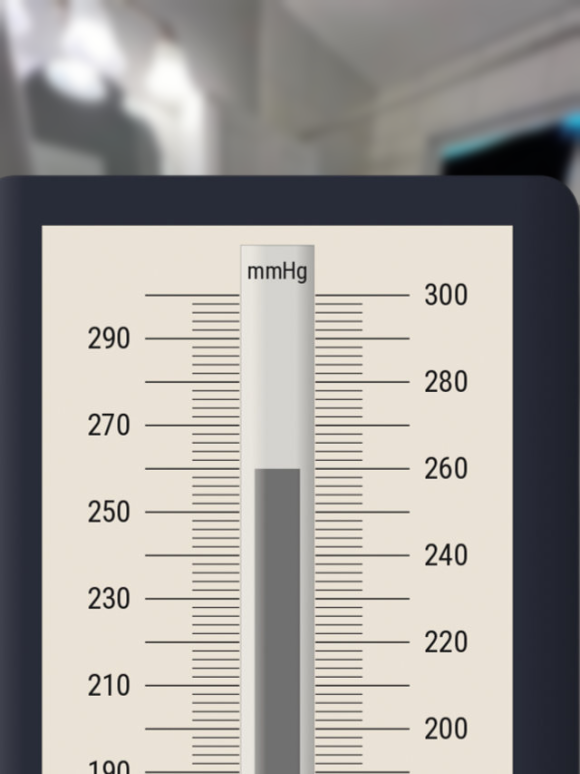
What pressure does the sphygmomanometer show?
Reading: 260 mmHg
